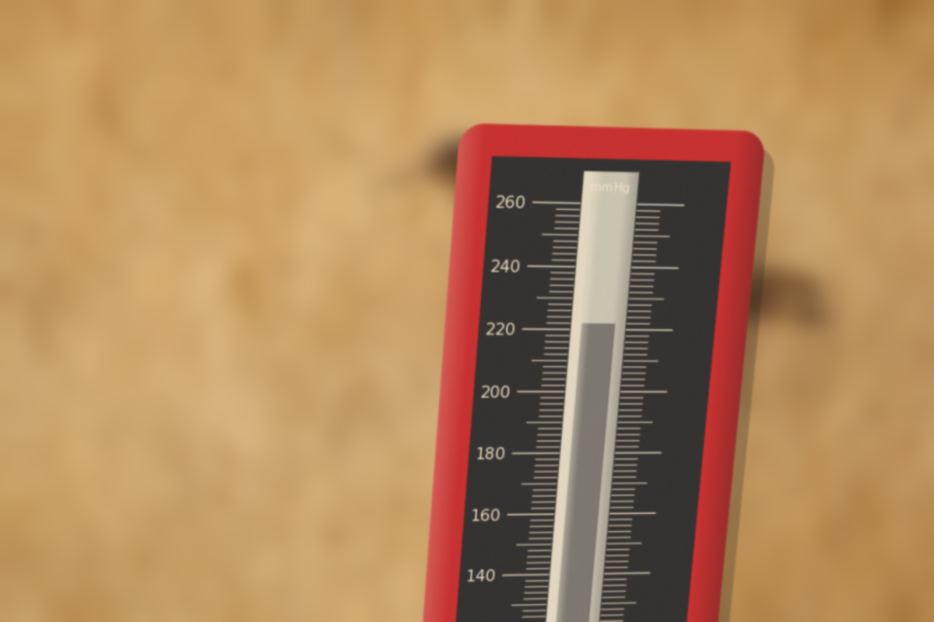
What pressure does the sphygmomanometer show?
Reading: 222 mmHg
